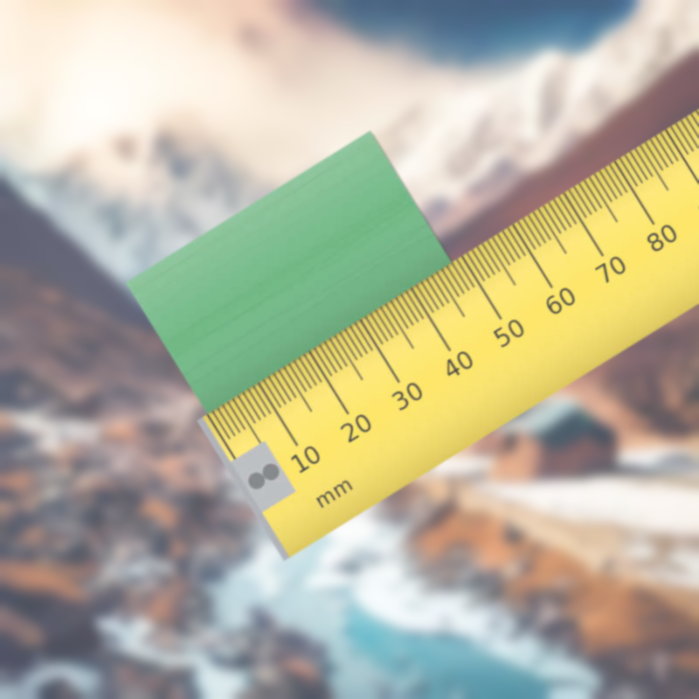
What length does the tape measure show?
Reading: 48 mm
